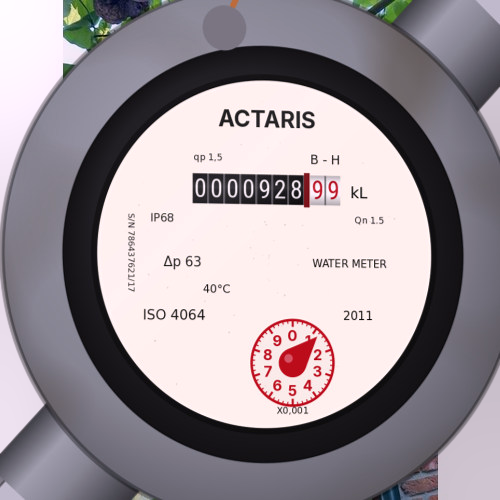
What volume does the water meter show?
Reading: 928.991 kL
